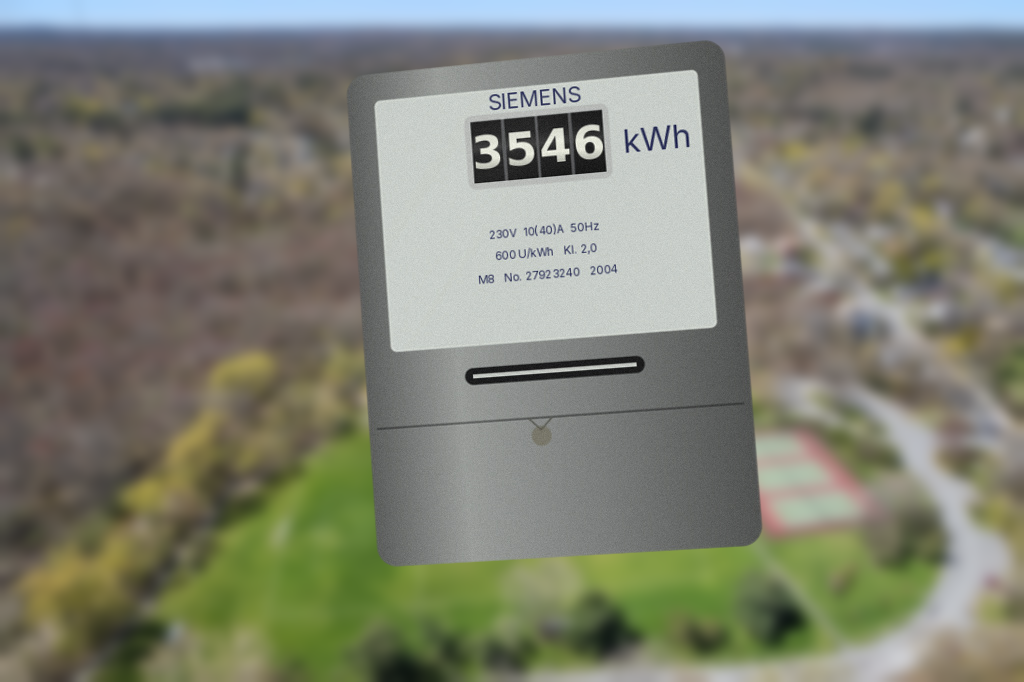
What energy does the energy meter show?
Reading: 3546 kWh
